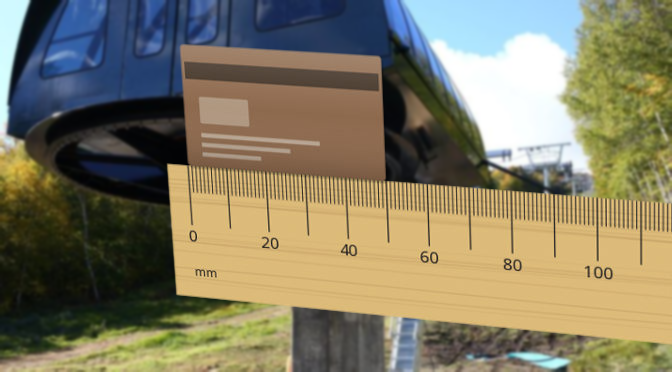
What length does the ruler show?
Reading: 50 mm
